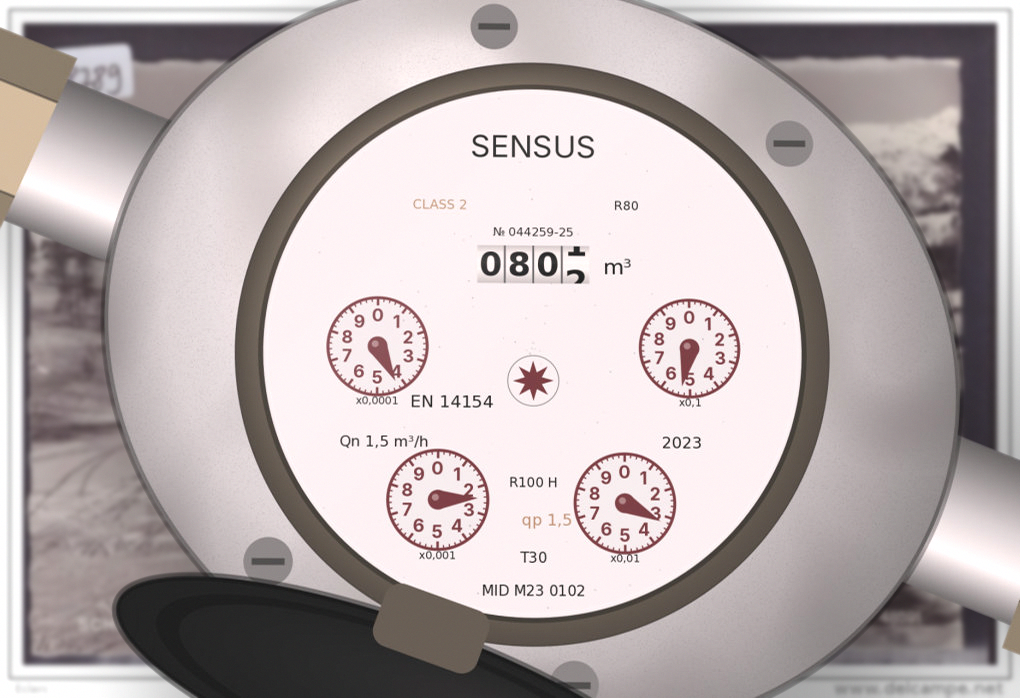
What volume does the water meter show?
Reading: 801.5324 m³
